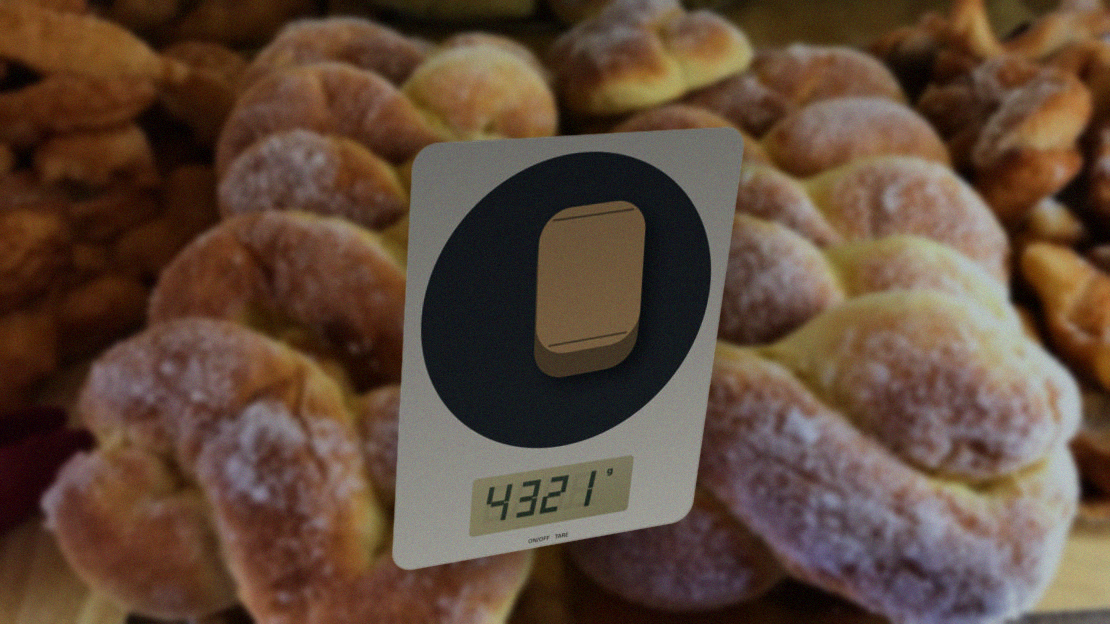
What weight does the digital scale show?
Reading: 4321 g
